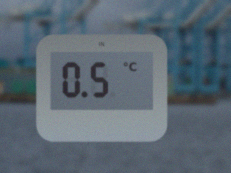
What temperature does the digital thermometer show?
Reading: 0.5 °C
